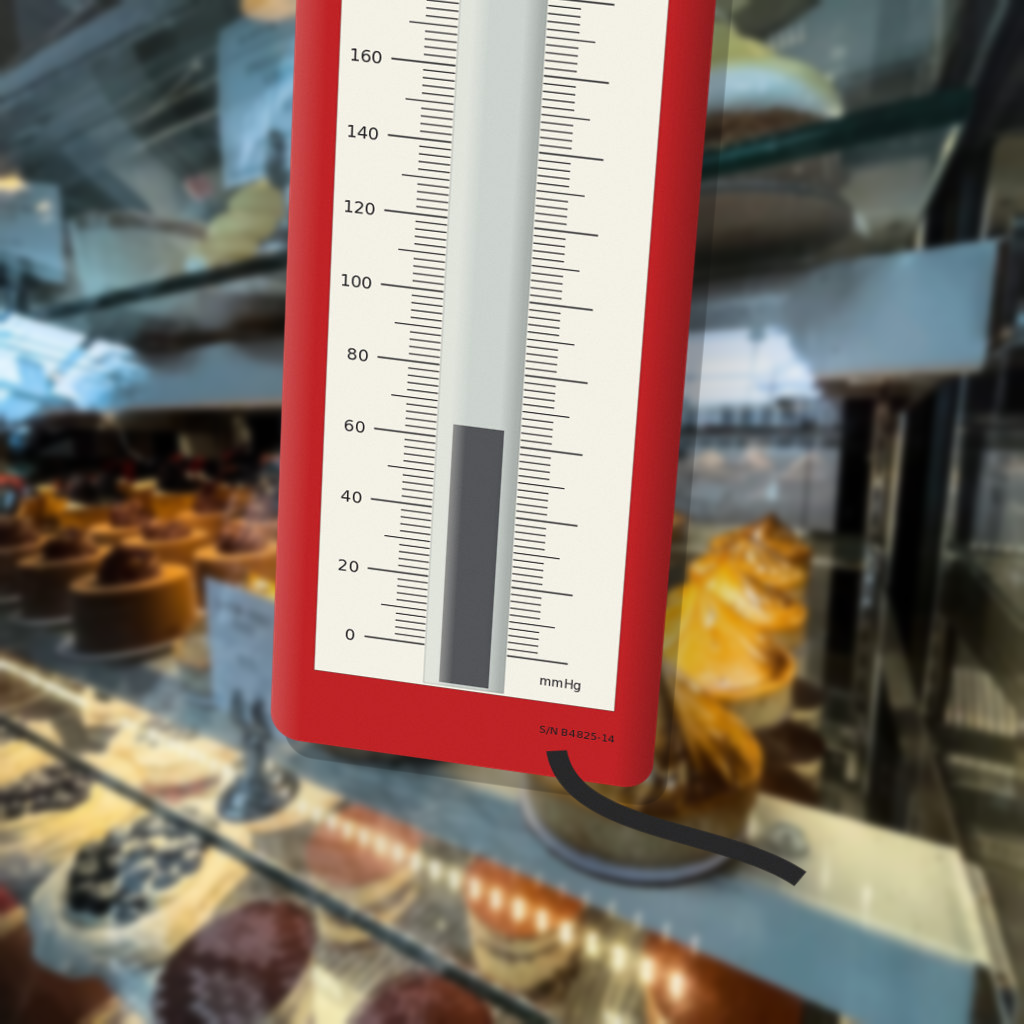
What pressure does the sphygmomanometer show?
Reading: 64 mmHg
